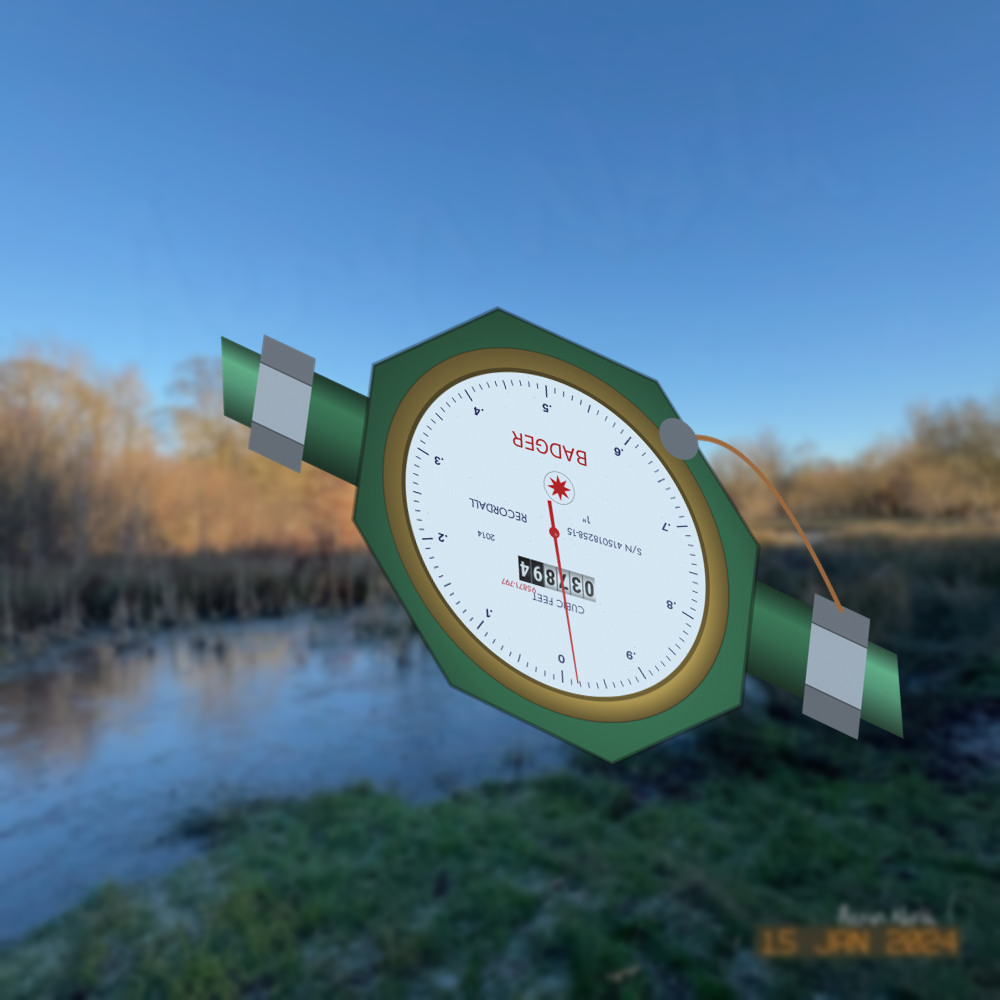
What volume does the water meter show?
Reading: 37893.98 ft³
